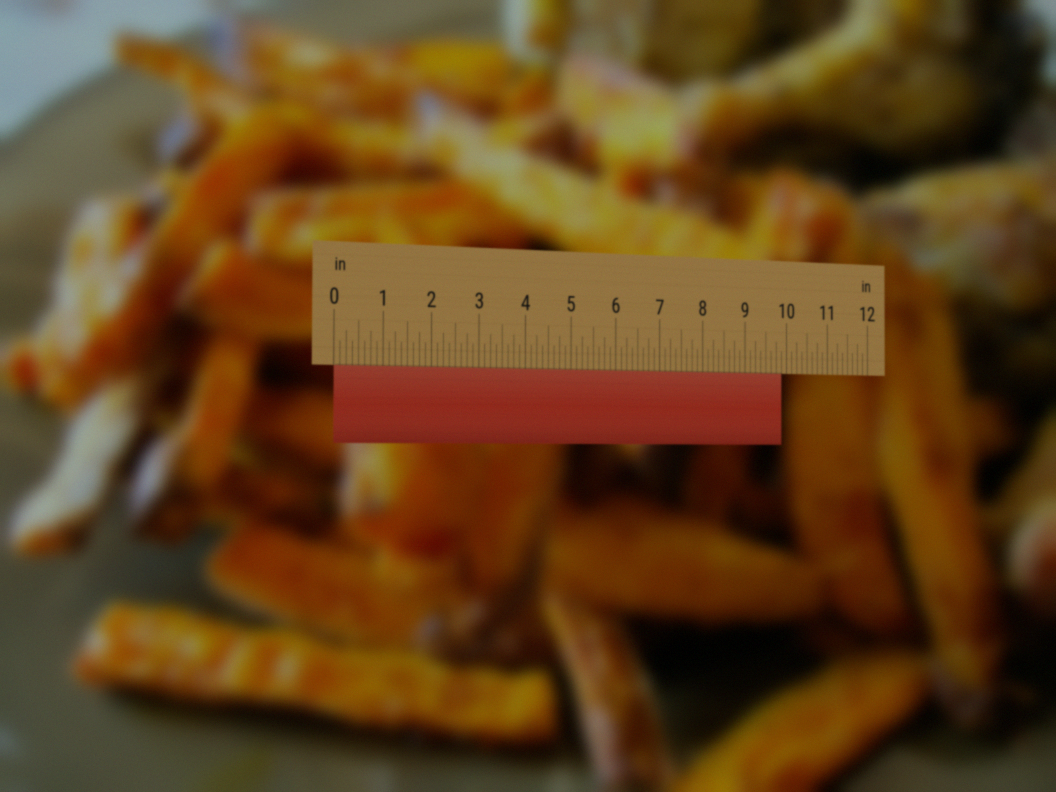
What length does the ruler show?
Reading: 9.875 in
